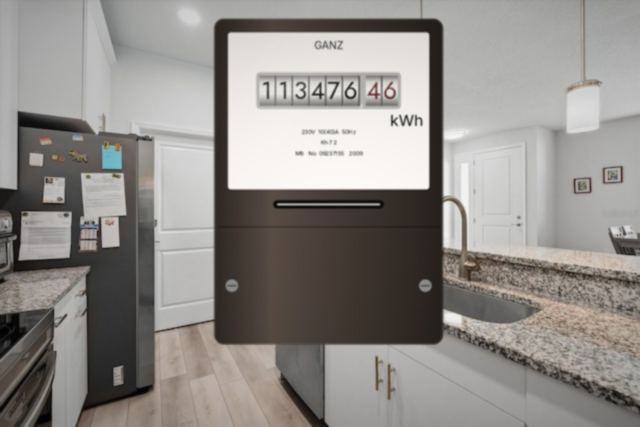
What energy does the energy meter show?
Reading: 113476.46 kWh
